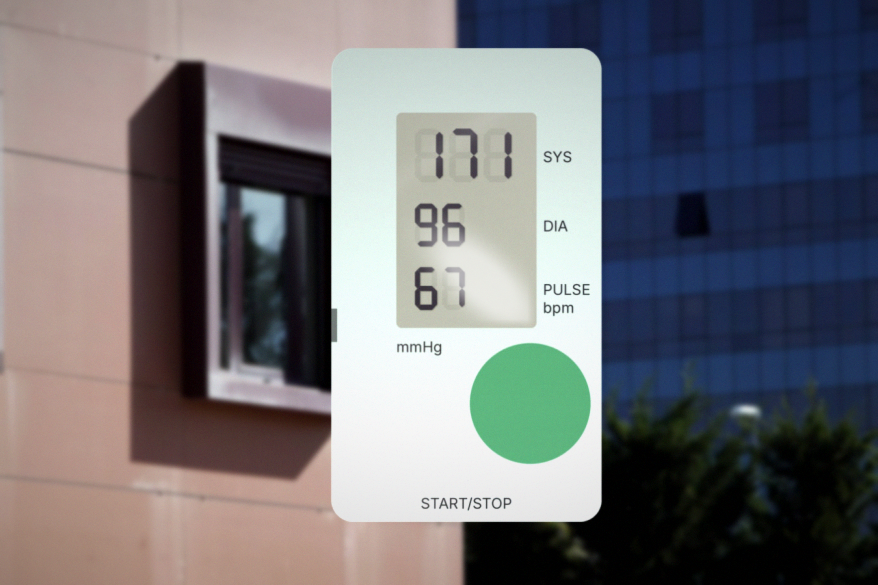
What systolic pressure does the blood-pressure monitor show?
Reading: 171 mmHg
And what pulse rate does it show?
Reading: 67 bpm
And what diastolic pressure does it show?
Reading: 96 mmHg
